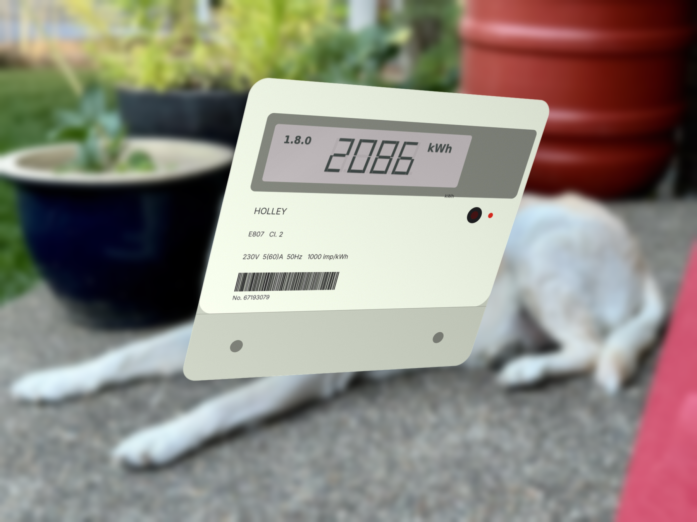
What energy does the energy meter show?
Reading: 2086 kWh
